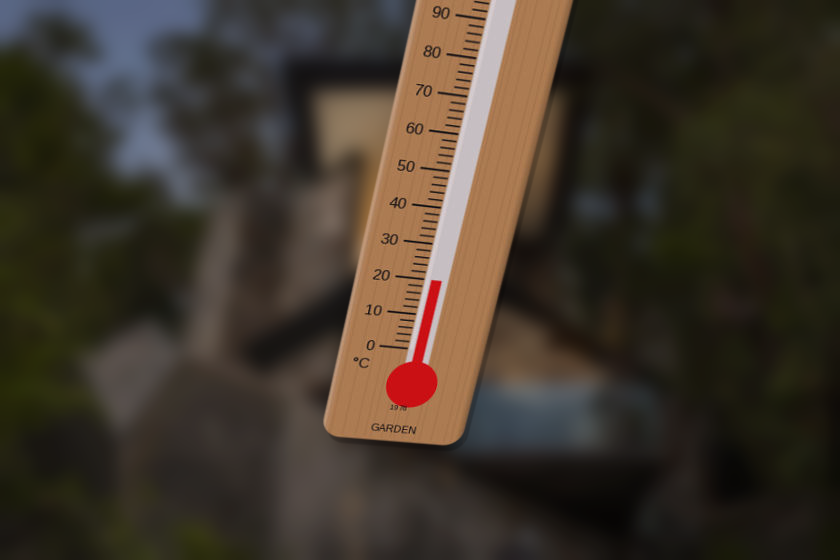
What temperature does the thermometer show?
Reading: 20 °C
